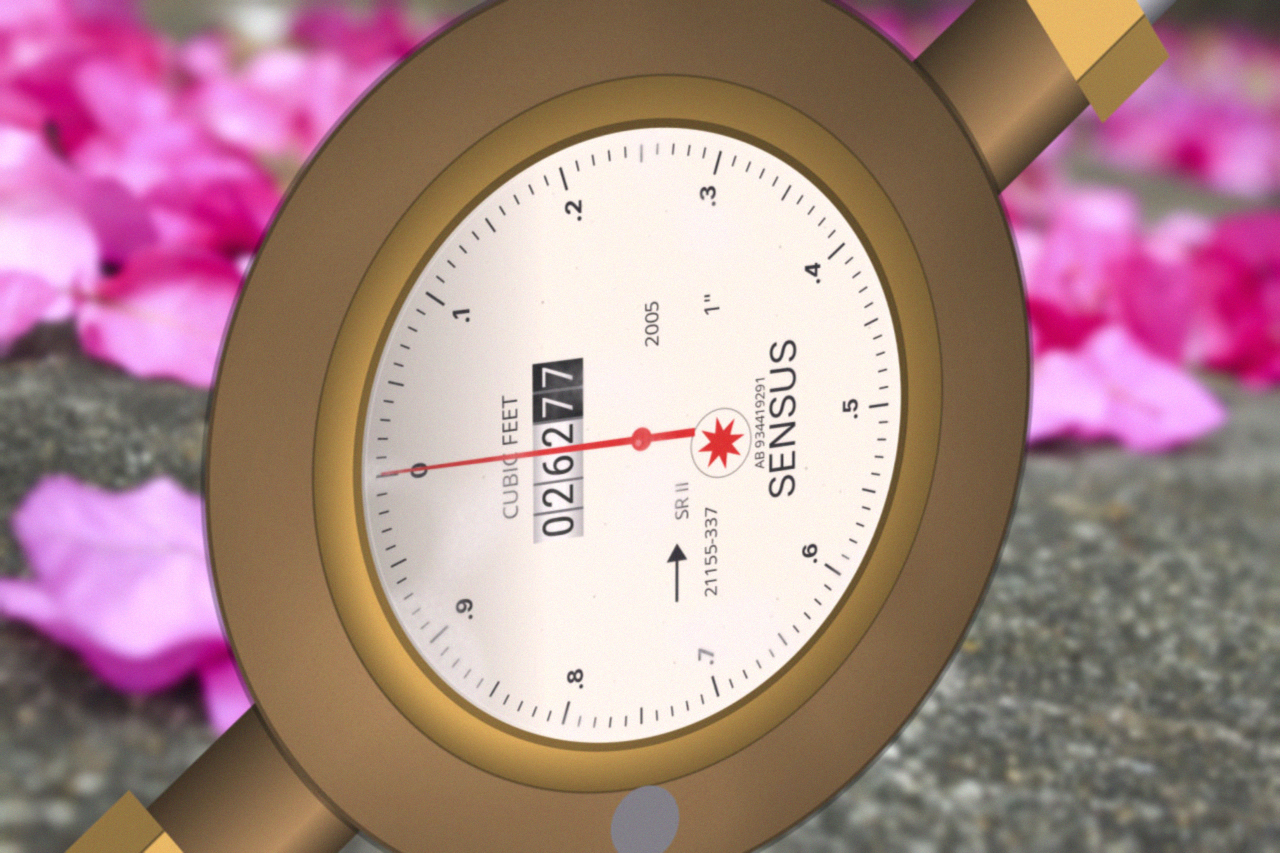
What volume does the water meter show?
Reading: 26277.00 ft³
